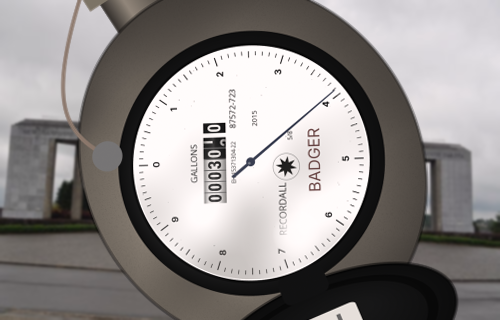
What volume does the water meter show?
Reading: 3013.9 gal
